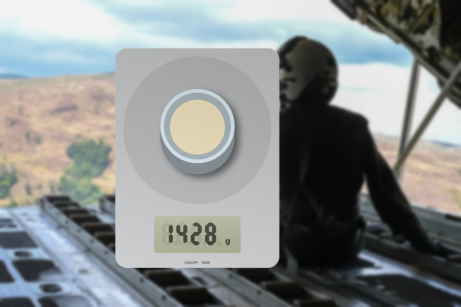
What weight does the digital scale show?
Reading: 1428 g
